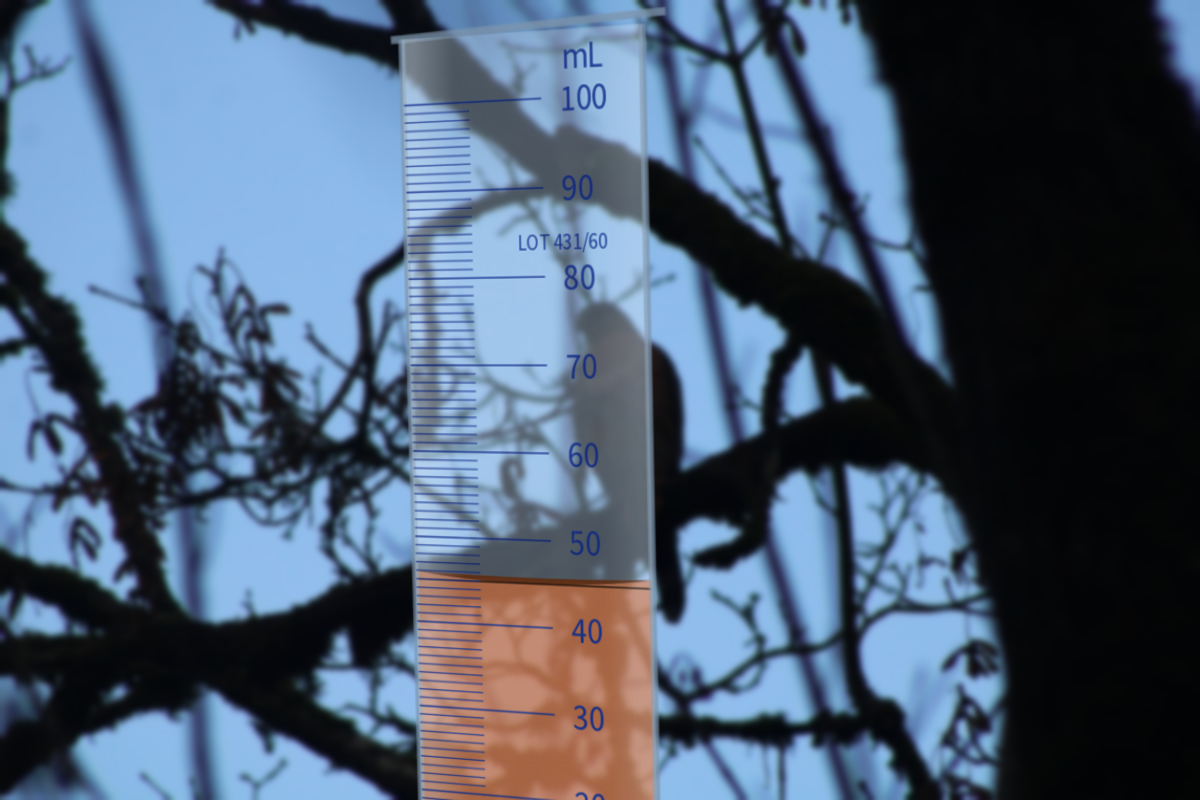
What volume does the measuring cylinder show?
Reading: 45 mL
